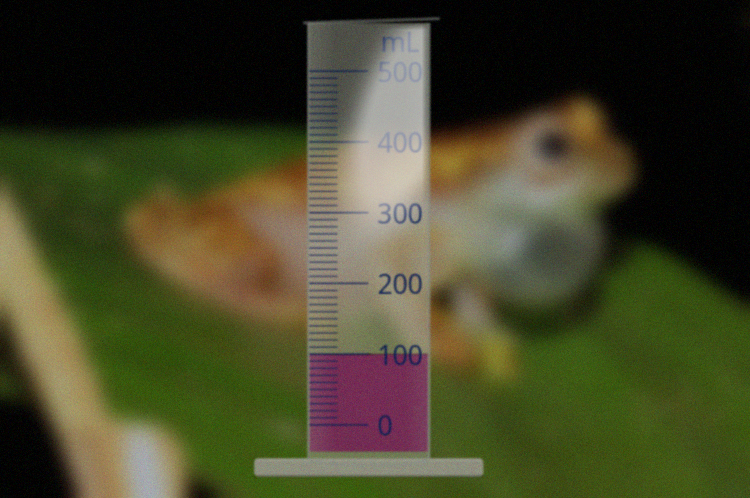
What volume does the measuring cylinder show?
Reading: 100 mL
